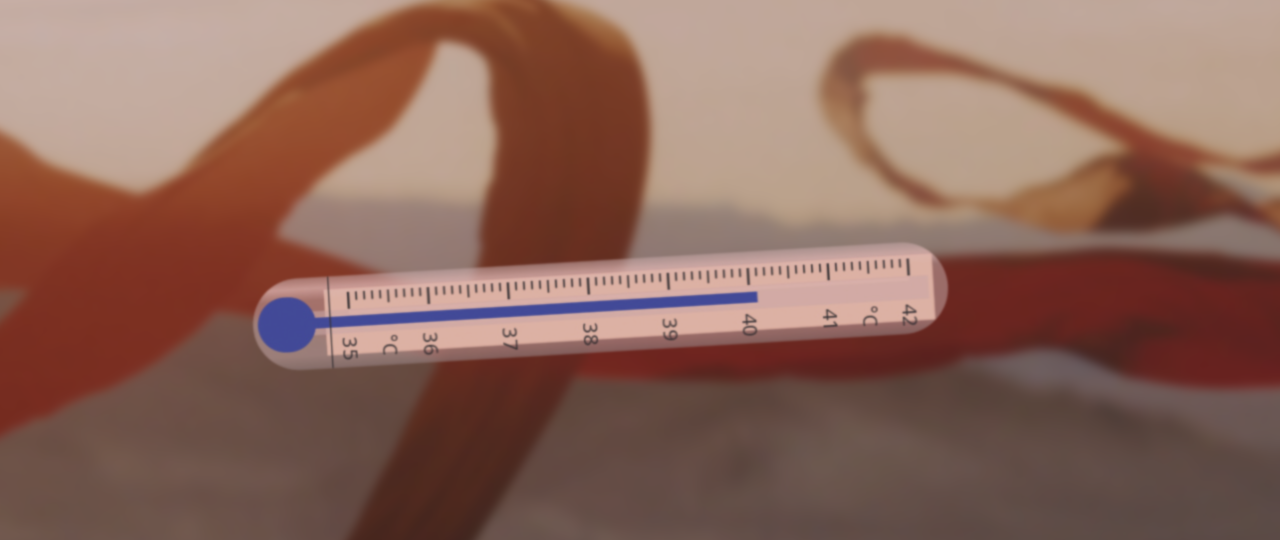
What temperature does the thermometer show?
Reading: 40.1 °C
